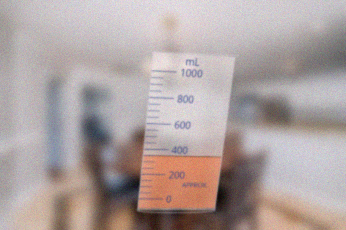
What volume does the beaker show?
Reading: 350 mL
